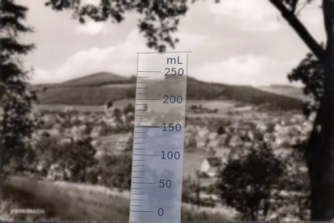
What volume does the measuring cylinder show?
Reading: 150 mL
